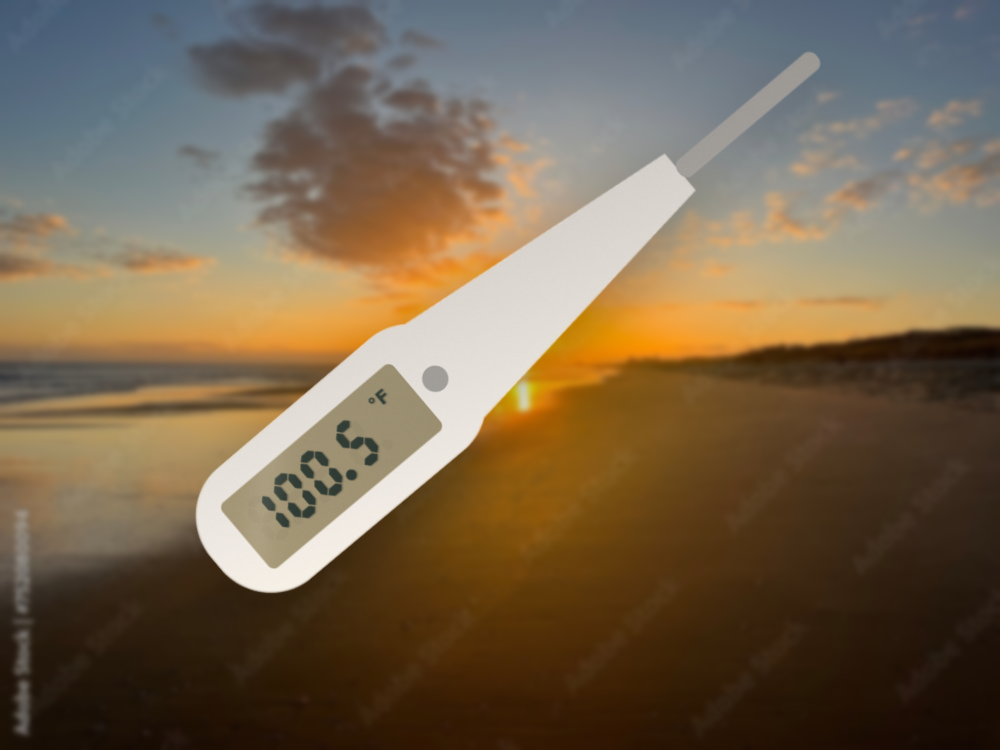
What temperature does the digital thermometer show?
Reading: 100.5 °F
